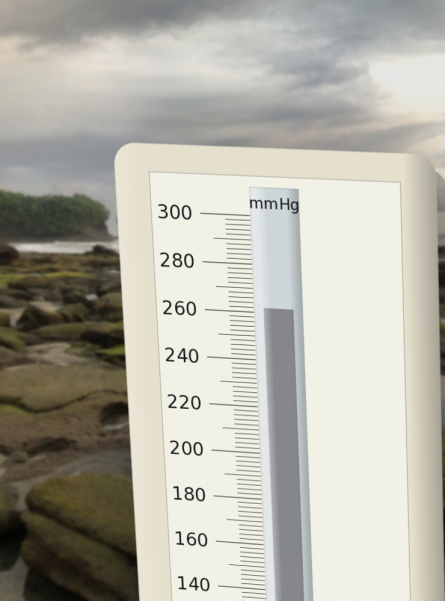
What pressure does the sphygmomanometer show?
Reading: 262 mmHg
